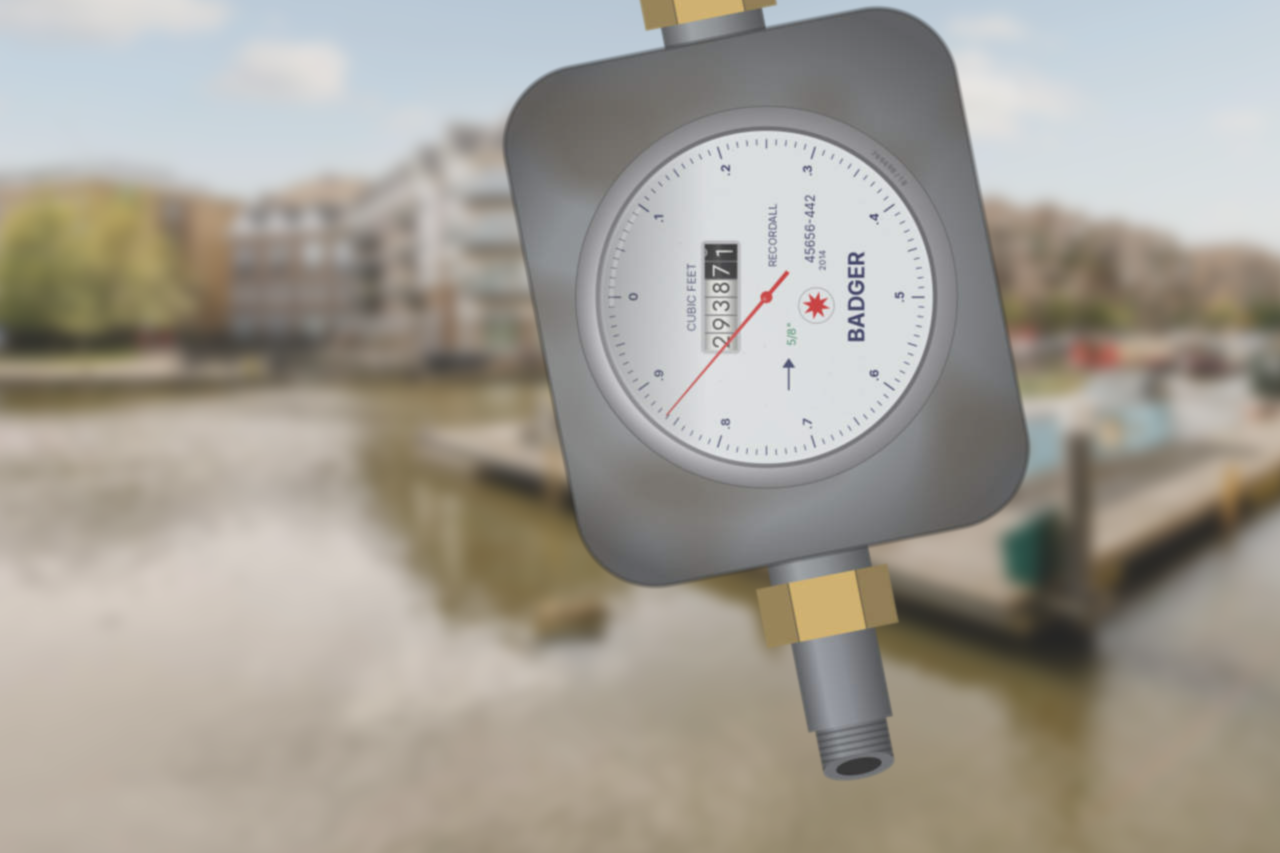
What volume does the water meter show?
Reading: 293870.86 ft³
